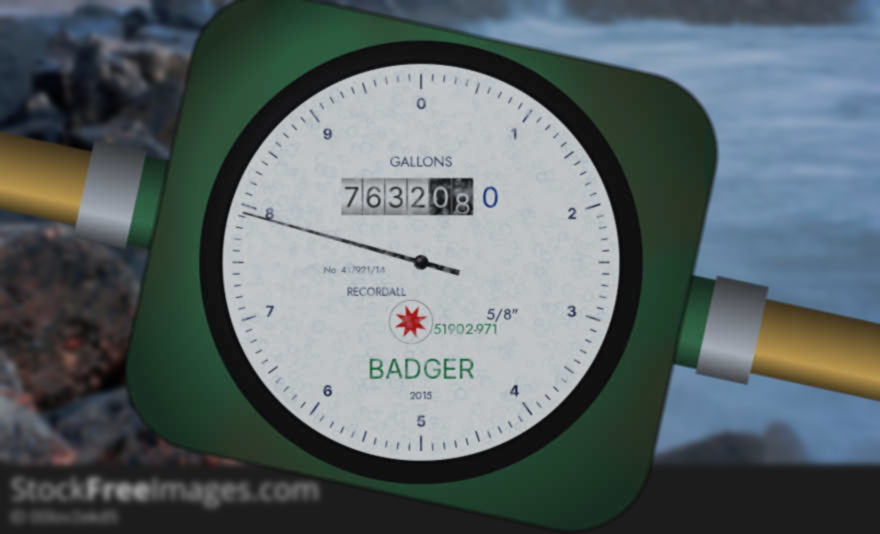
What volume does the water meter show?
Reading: 7632077.9 gal
